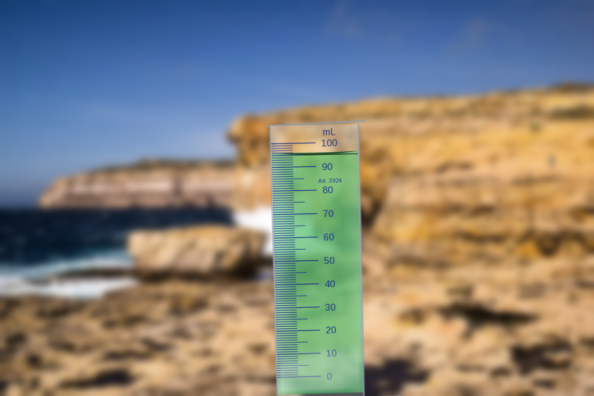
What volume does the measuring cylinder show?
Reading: 95 mL
